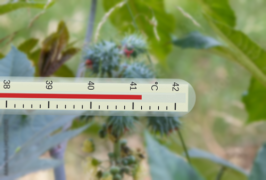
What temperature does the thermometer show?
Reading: 41.2 °C
